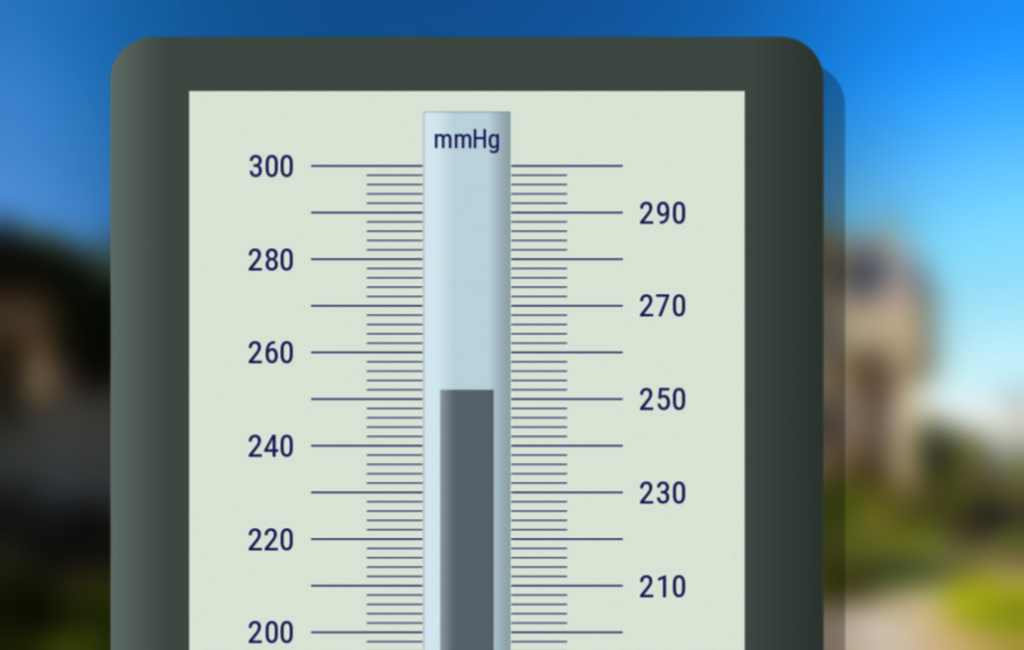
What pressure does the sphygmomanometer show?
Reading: 252 mmHg
